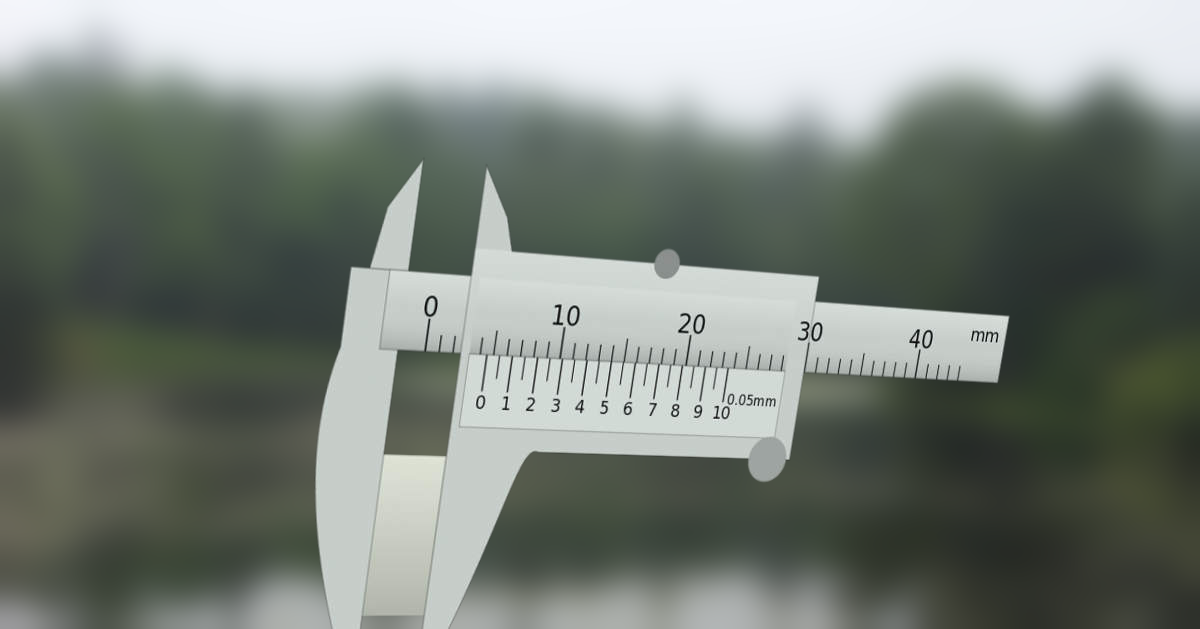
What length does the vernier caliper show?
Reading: 4.5 mm
